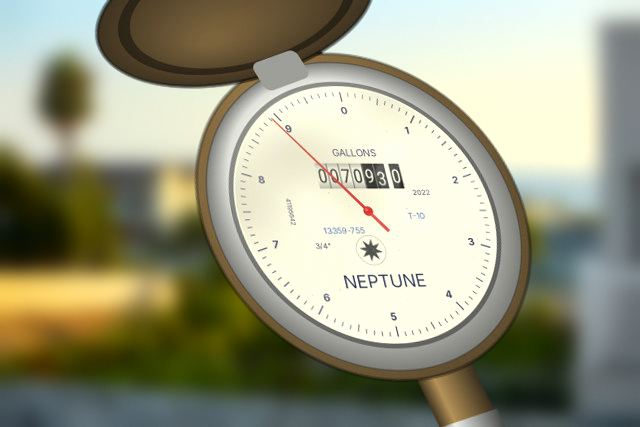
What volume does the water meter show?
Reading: 70928.9 gal
